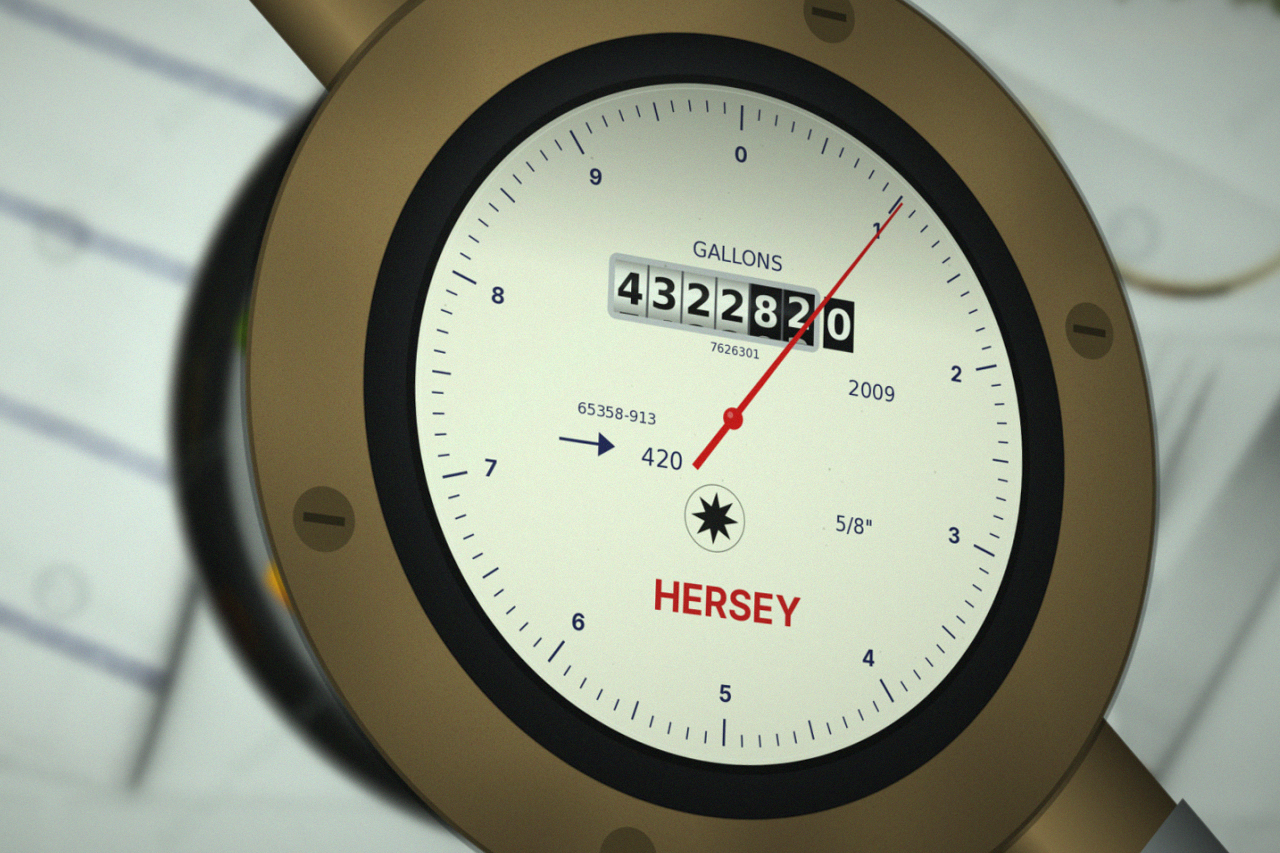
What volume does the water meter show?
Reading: 4322821.0 gal
